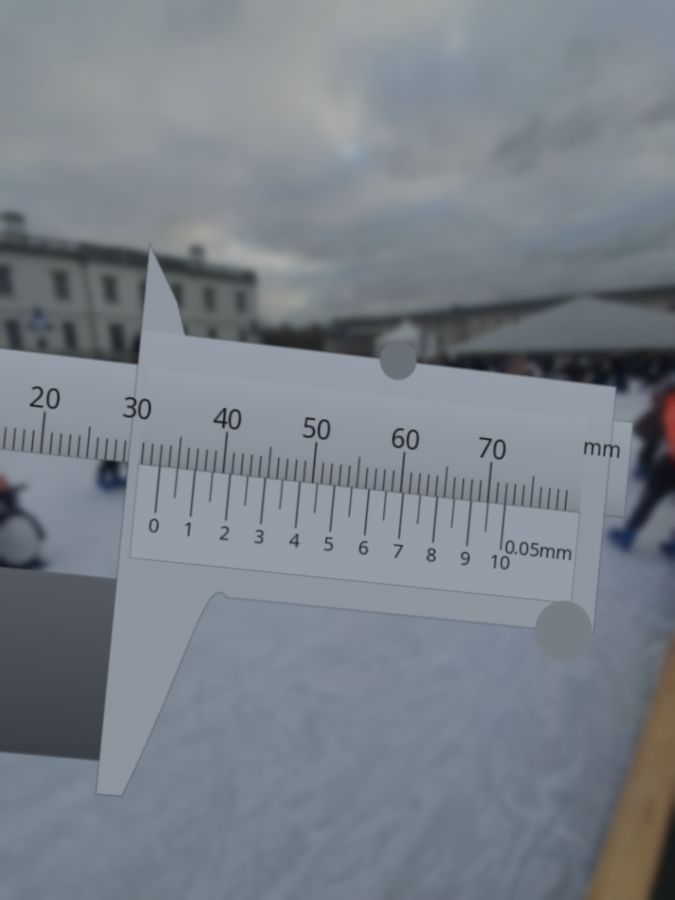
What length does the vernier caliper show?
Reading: 33.0 mm
